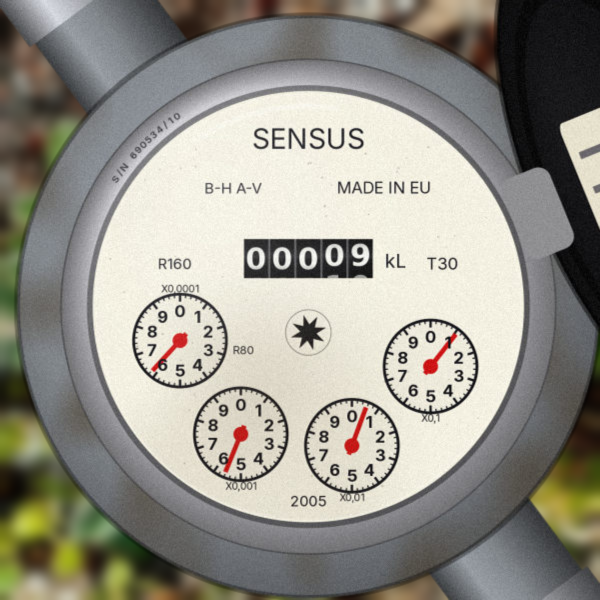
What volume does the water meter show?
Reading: 9.1056 kL
